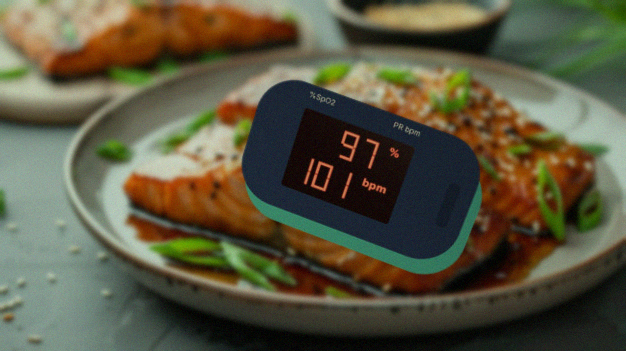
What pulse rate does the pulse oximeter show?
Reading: 101 bpm
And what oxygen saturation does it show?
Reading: 97 %
